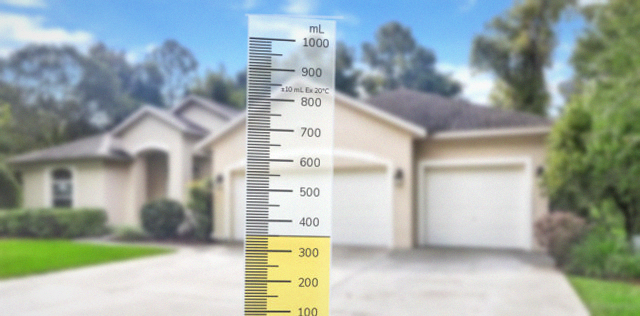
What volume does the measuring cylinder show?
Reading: 350 mL
